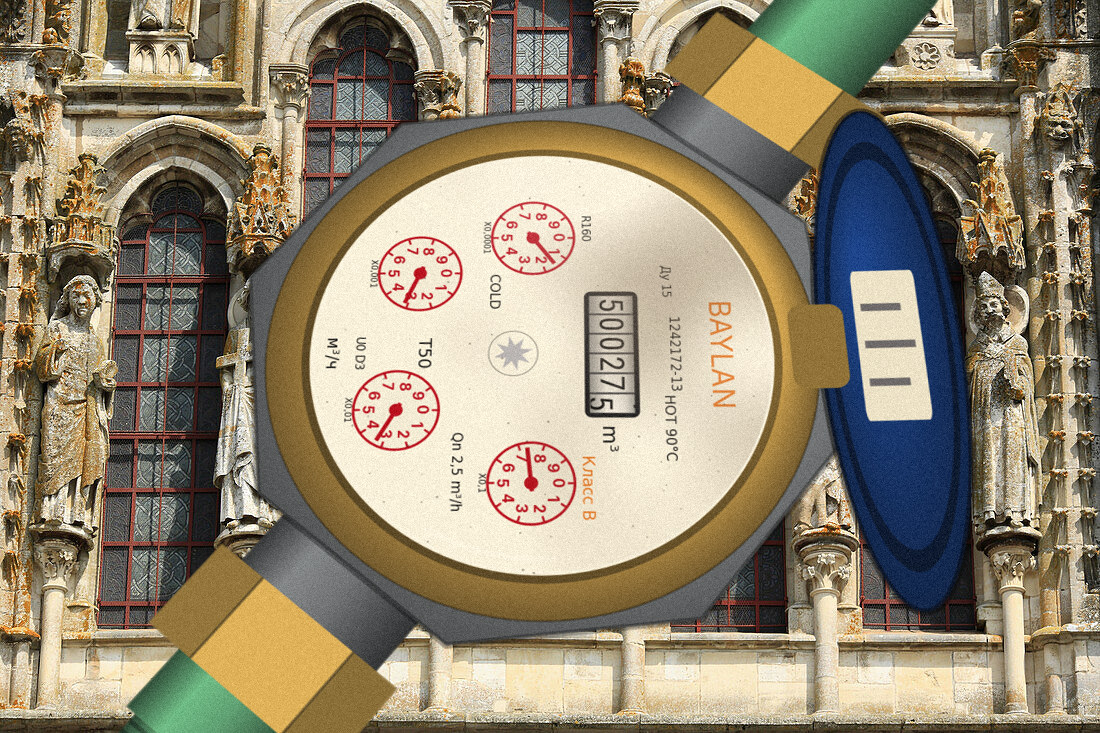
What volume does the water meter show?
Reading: 500274.7331 m³
